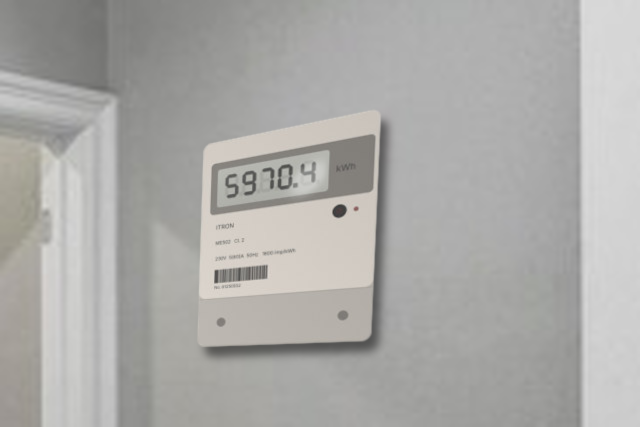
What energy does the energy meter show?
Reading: 5970.4 kWh
